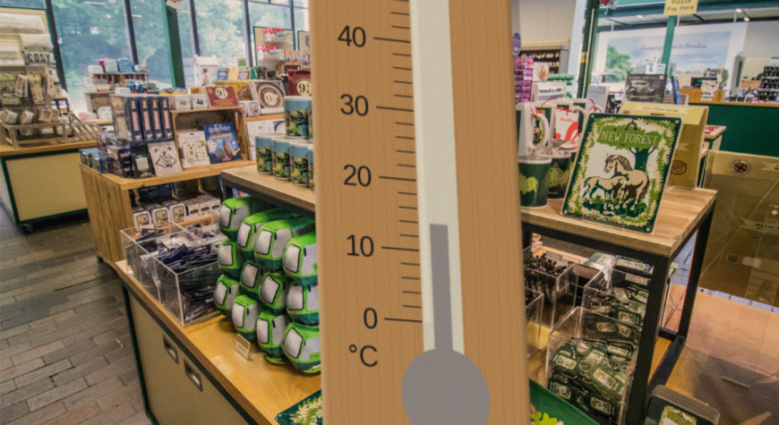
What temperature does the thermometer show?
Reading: 14 °C
